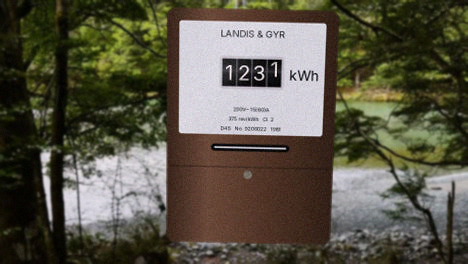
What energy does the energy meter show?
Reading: 1231 kWh
